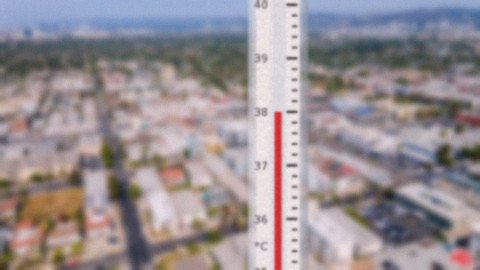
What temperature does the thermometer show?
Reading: 38 °C
